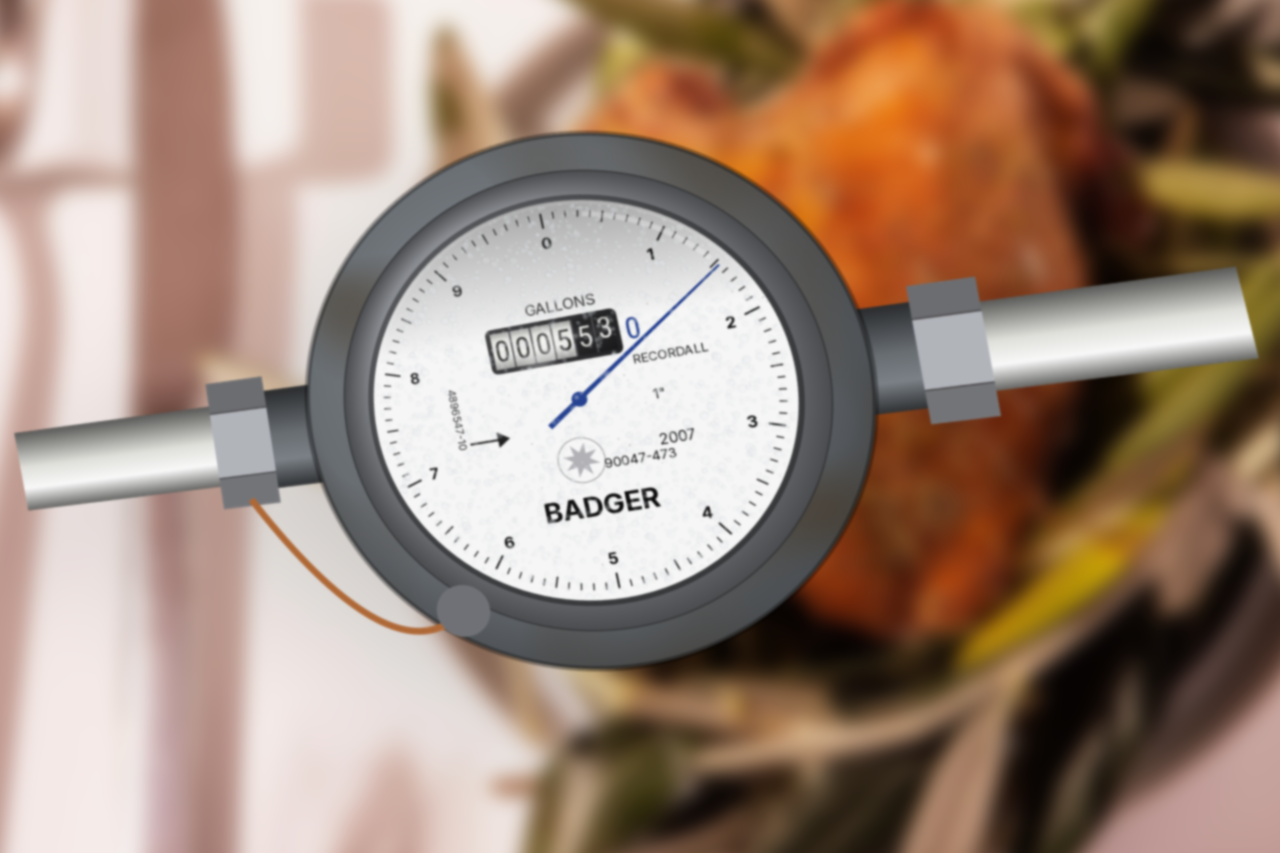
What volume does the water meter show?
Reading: 5531.5 gal
